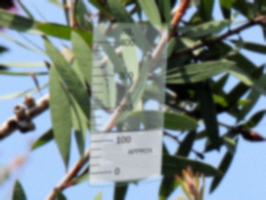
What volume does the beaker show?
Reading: 125 mL
